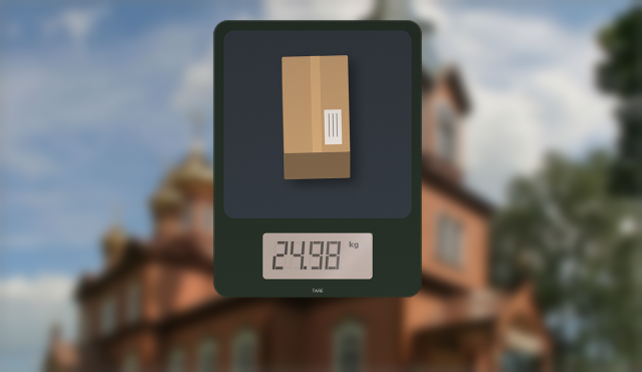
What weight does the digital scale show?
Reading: 24.98 kg
